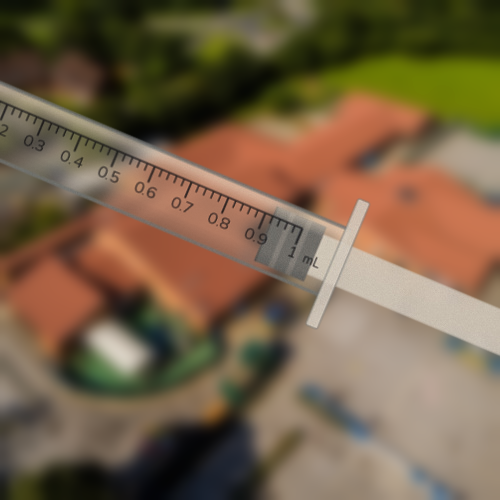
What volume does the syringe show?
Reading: 0.92 mL
